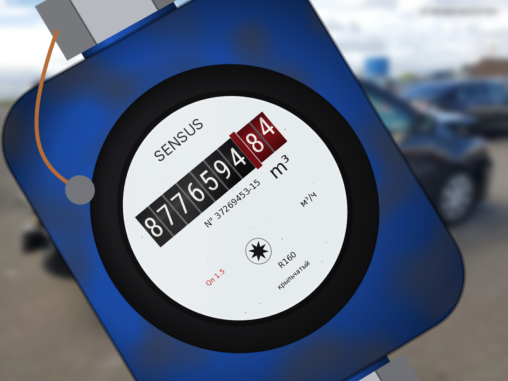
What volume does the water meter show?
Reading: 8776594.84 m³
